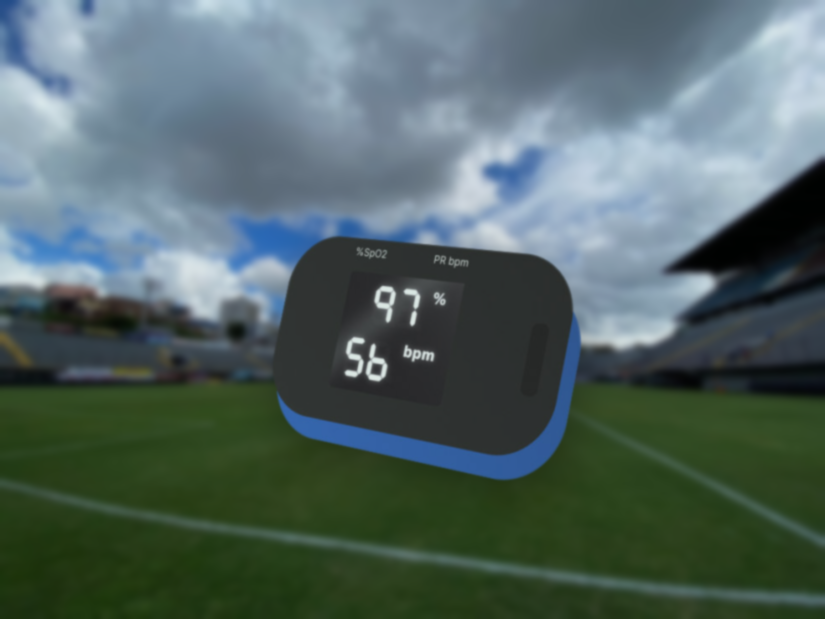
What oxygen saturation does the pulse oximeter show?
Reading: 97 %
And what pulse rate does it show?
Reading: 56 bpm
